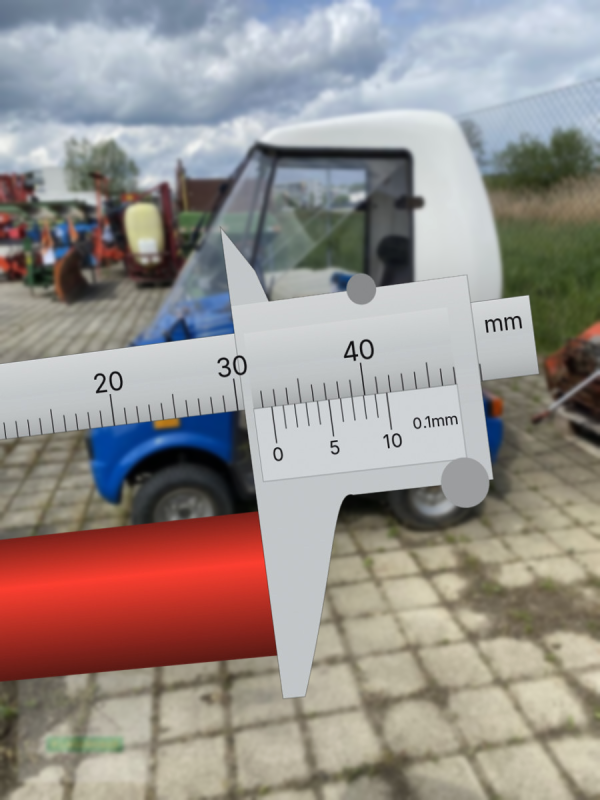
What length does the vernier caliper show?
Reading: 32.7 mm
